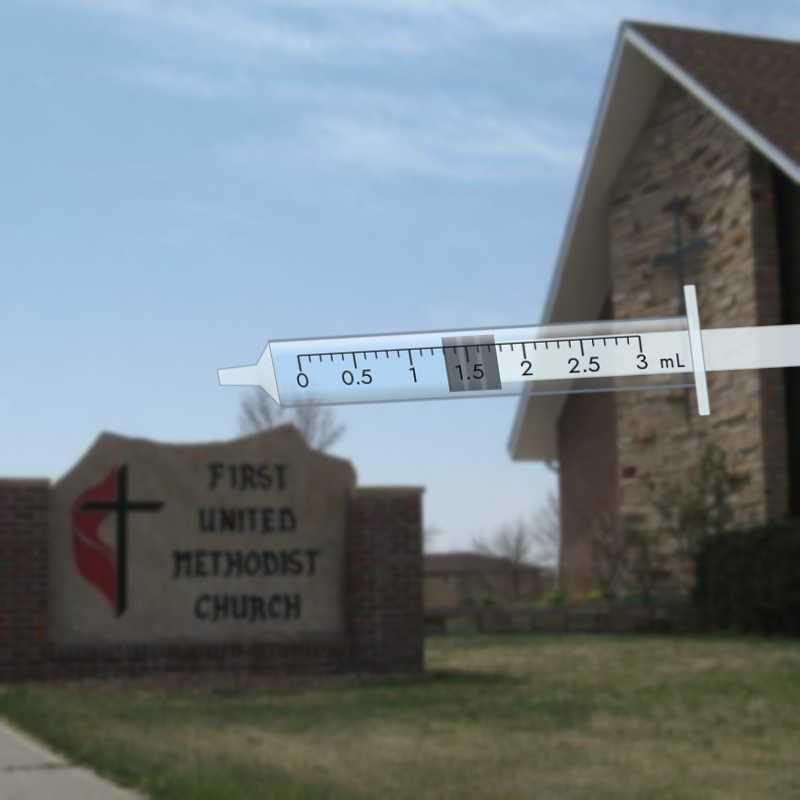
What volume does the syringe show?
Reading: 1.3 mL
